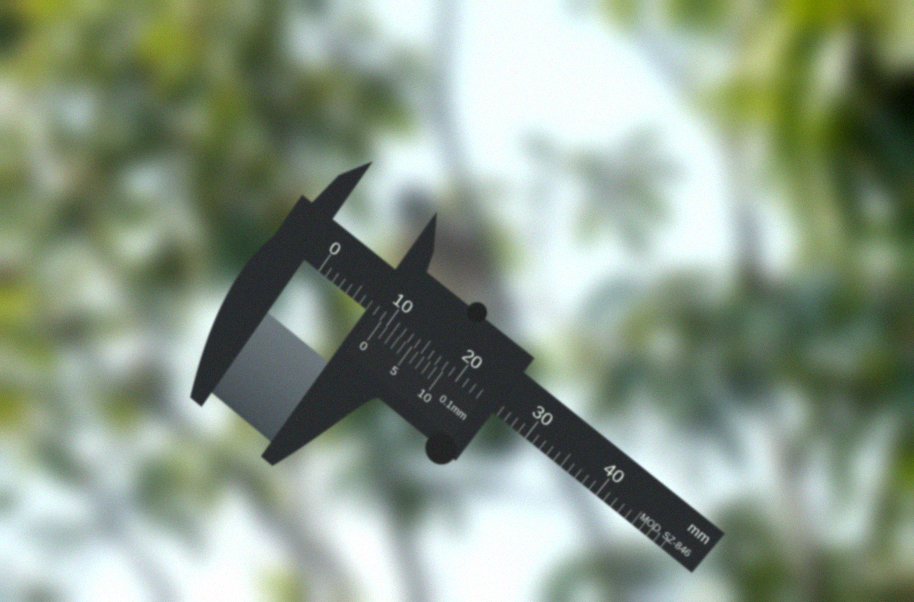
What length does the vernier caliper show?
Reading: 9.2 mm
